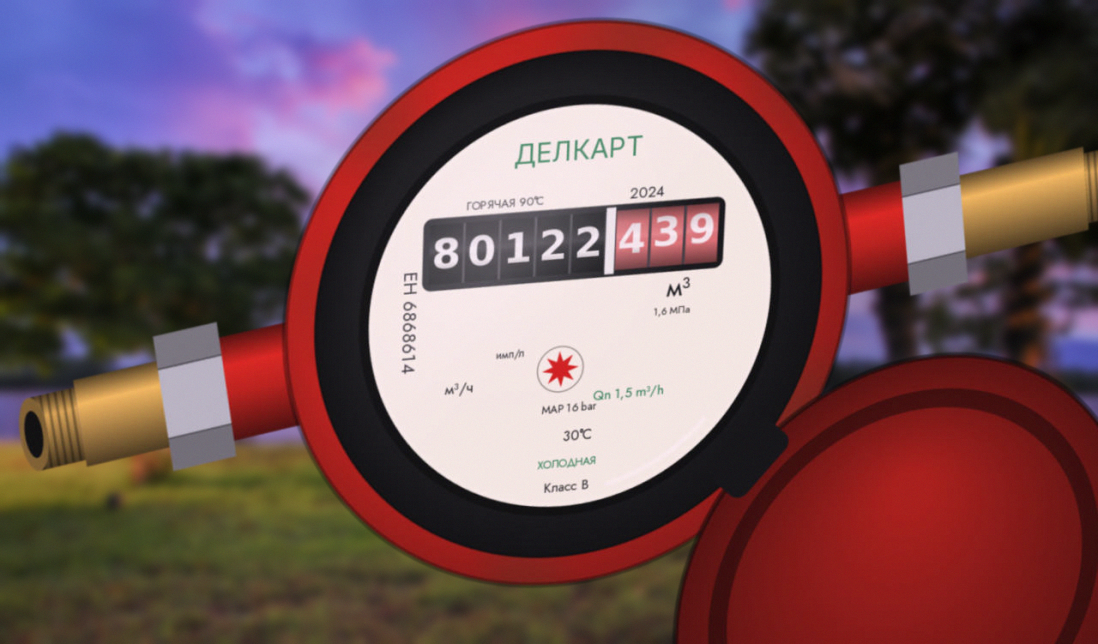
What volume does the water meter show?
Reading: 80122.439 m³
